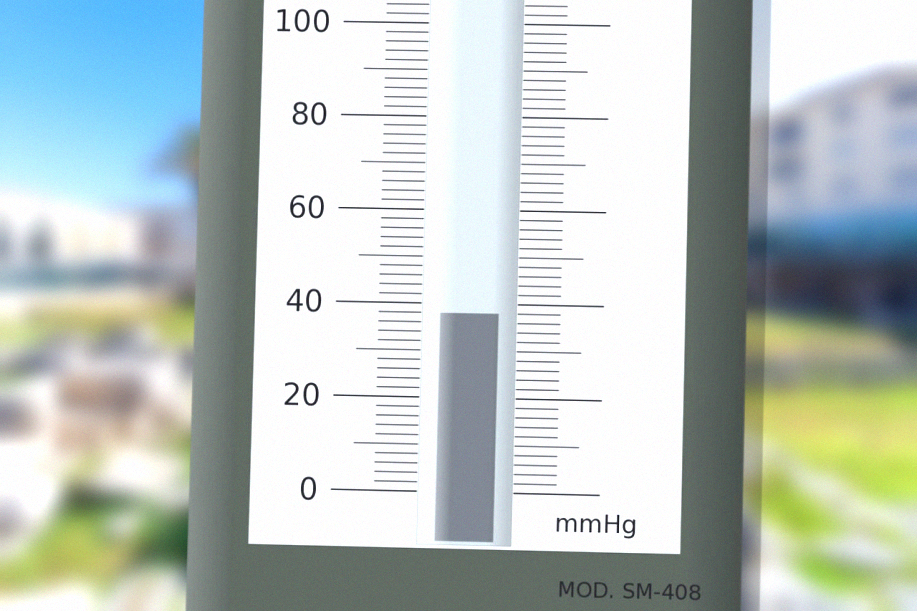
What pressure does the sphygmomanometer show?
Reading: 38 mmHg
